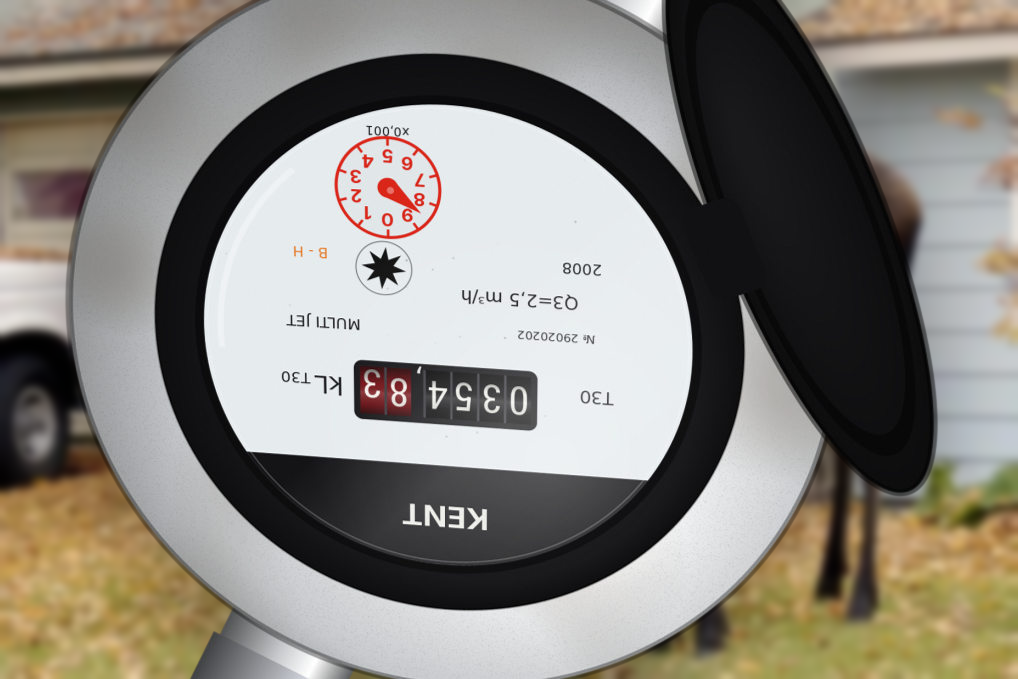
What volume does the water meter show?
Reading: 354.828 kL
